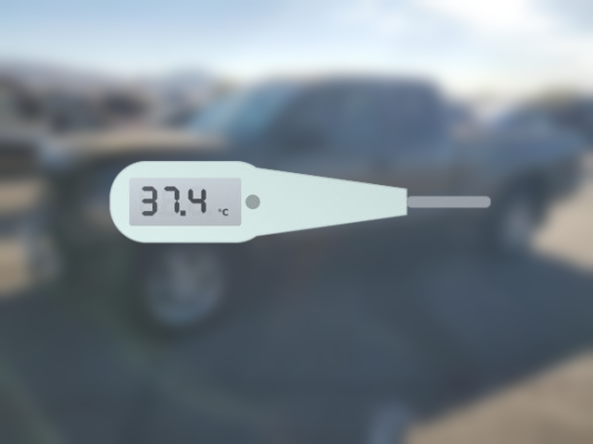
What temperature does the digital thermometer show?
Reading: 37.4 °C
